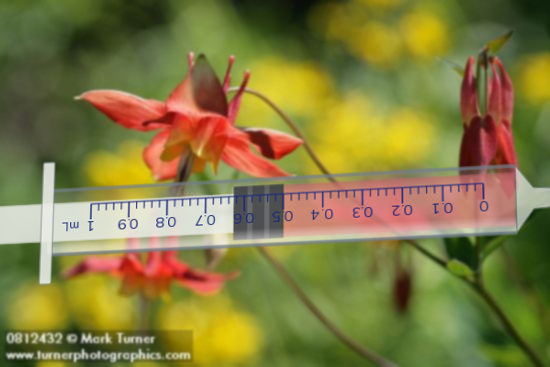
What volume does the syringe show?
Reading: 0.5 mL
